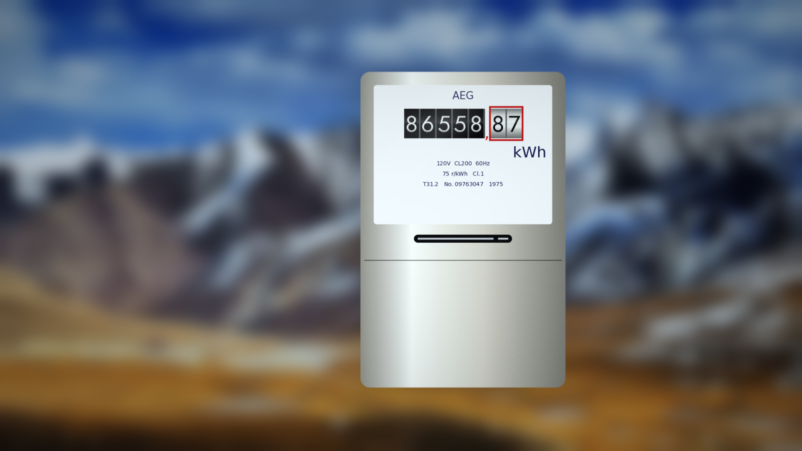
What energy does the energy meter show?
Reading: 86558.87 kWh
